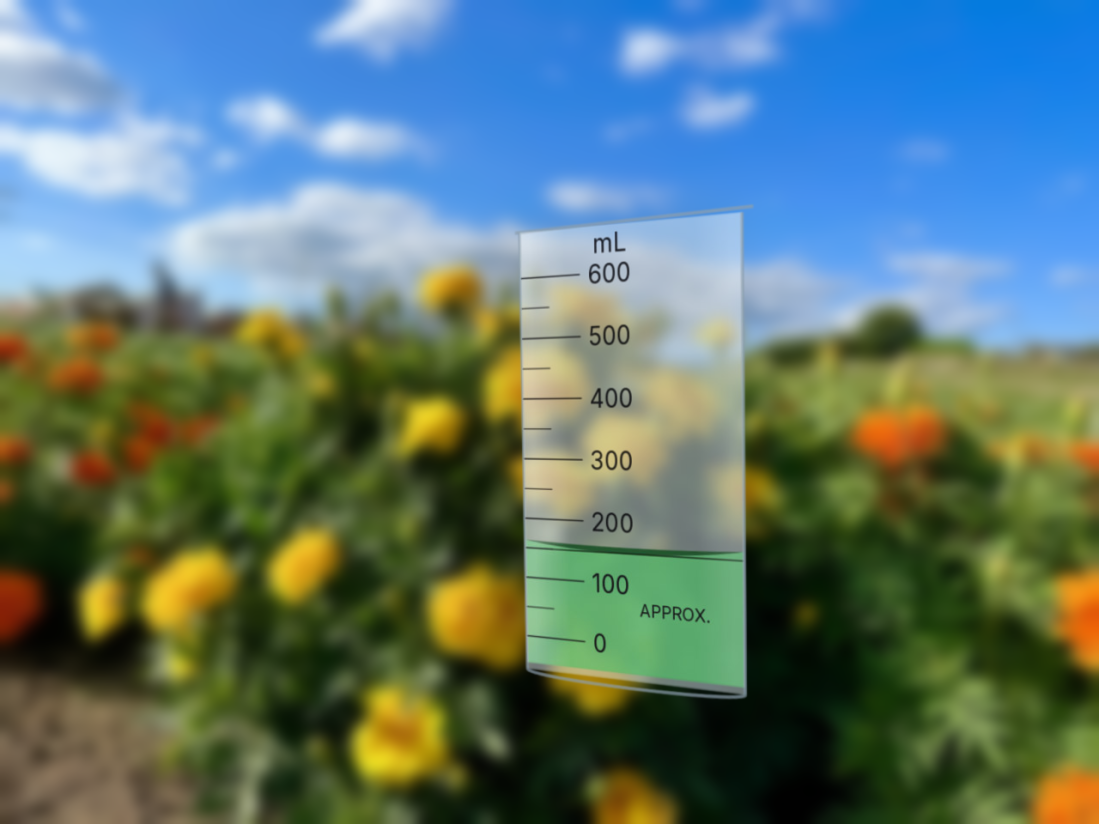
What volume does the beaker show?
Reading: 150 mL
